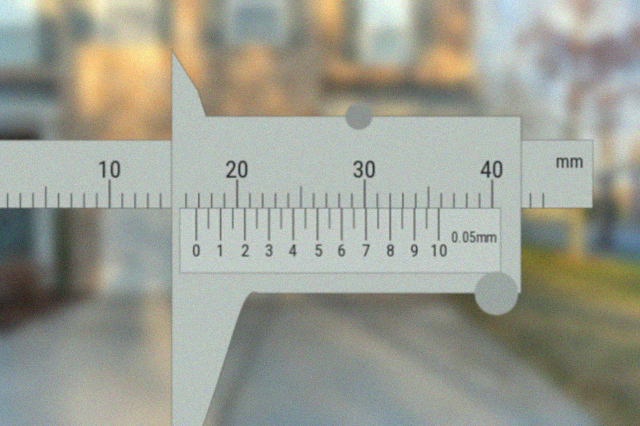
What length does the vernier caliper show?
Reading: 16.8 mm
